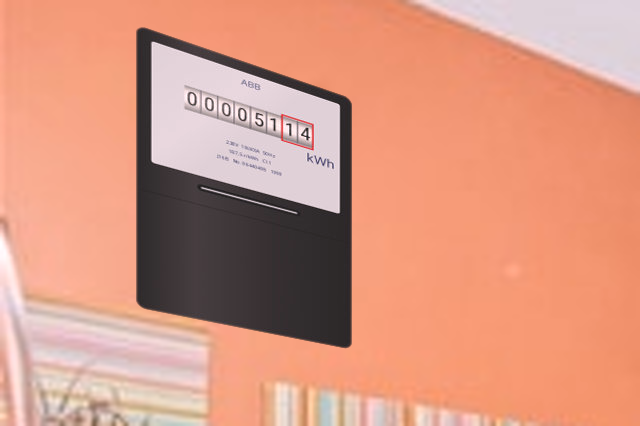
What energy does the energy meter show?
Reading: 51.14 kWh
